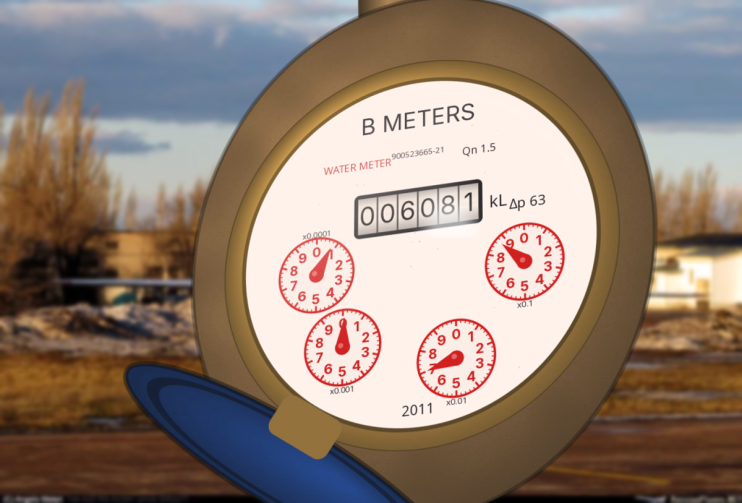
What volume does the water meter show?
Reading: 6081.8700 kL
